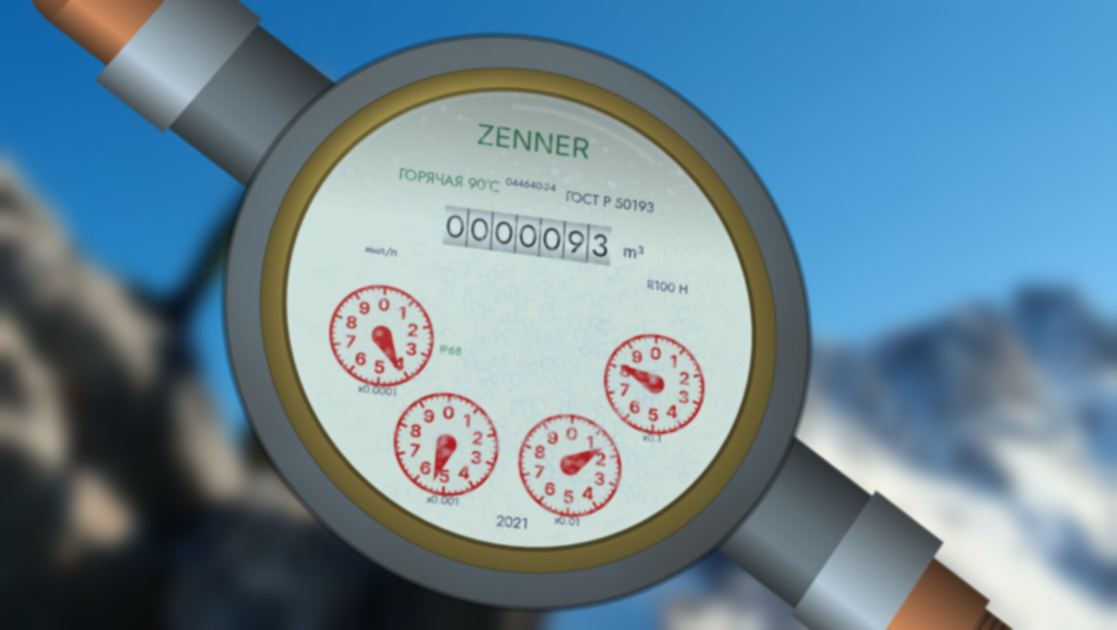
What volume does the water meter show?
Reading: 93.8154 m³
